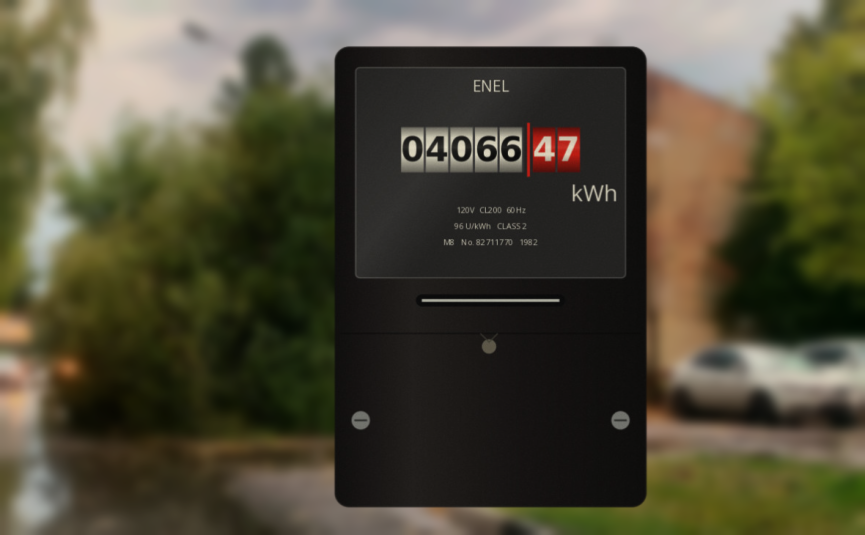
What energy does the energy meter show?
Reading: 4066.47 kWh
